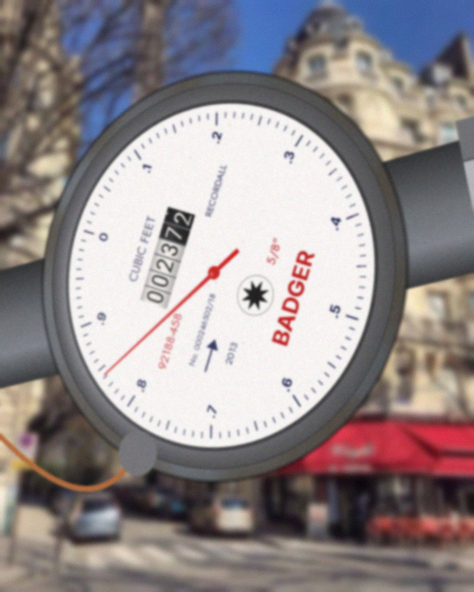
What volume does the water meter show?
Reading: 2371.84 ft³
